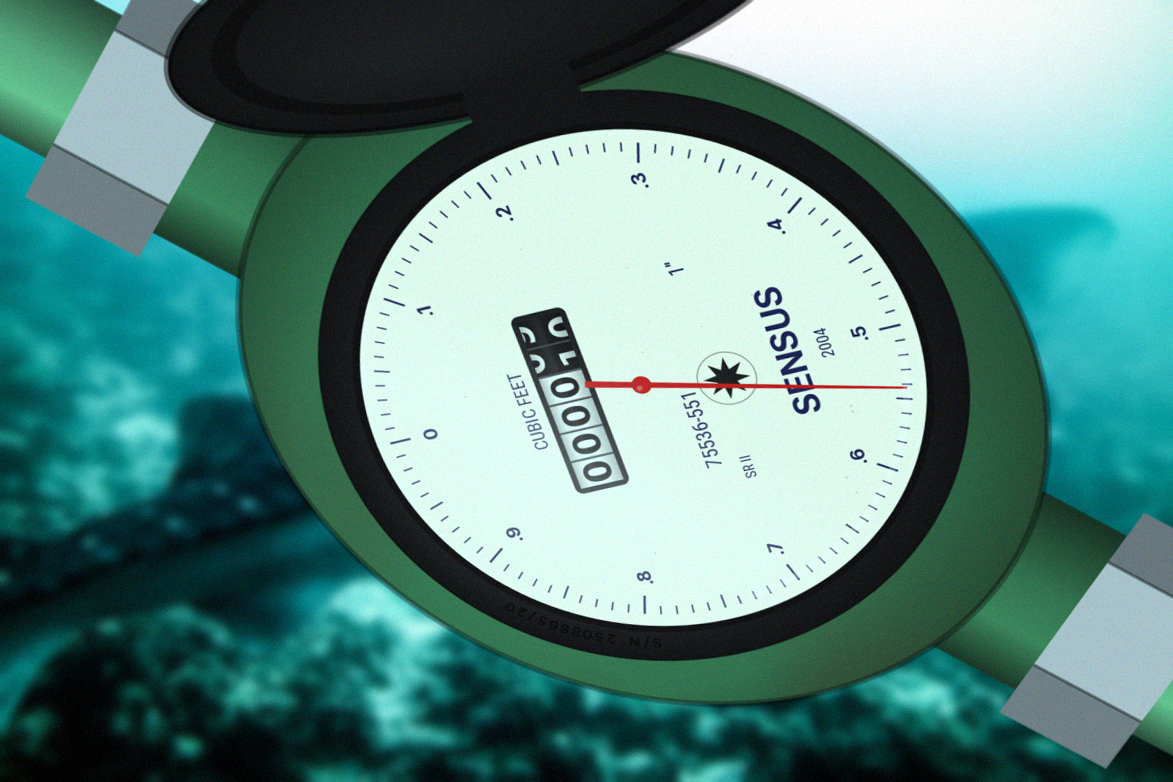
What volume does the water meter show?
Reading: 9.54 ft³
